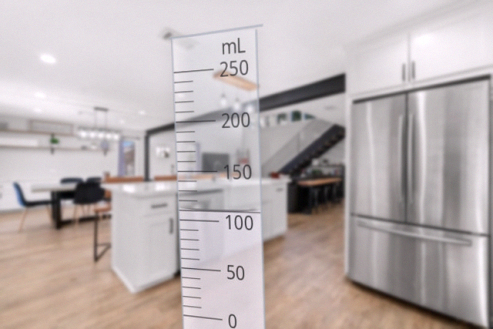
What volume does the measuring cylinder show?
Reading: 110 mL
